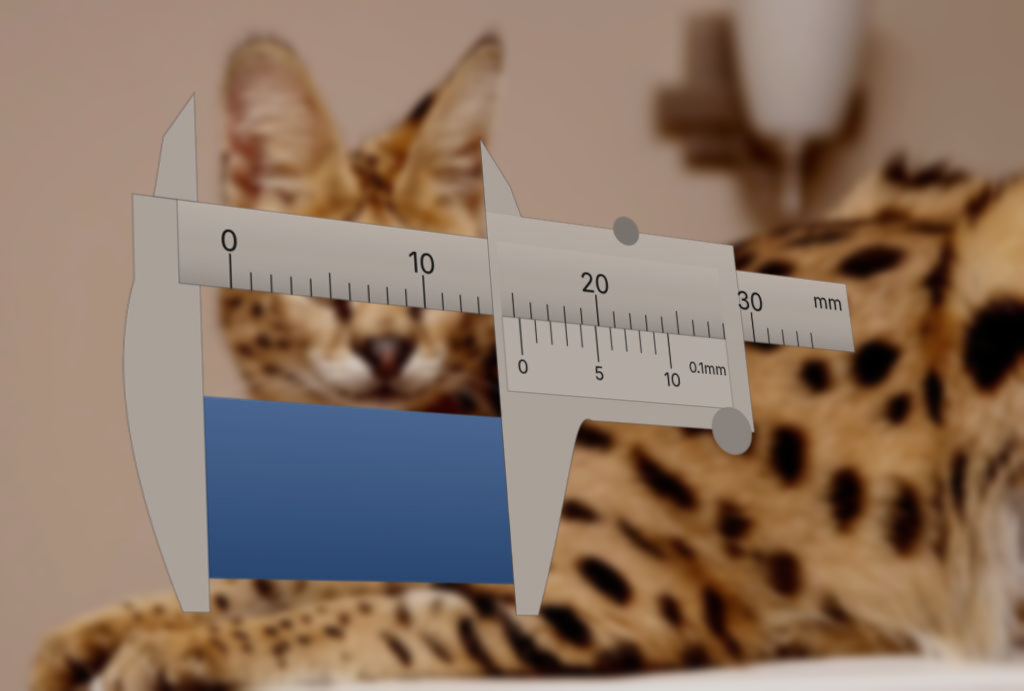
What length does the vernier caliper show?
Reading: 15.3 mm
